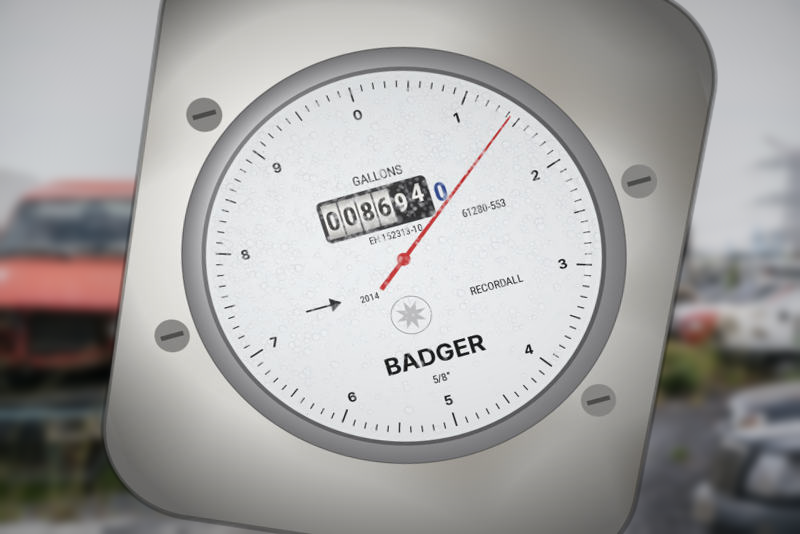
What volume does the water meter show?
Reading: 86941.4 gal
